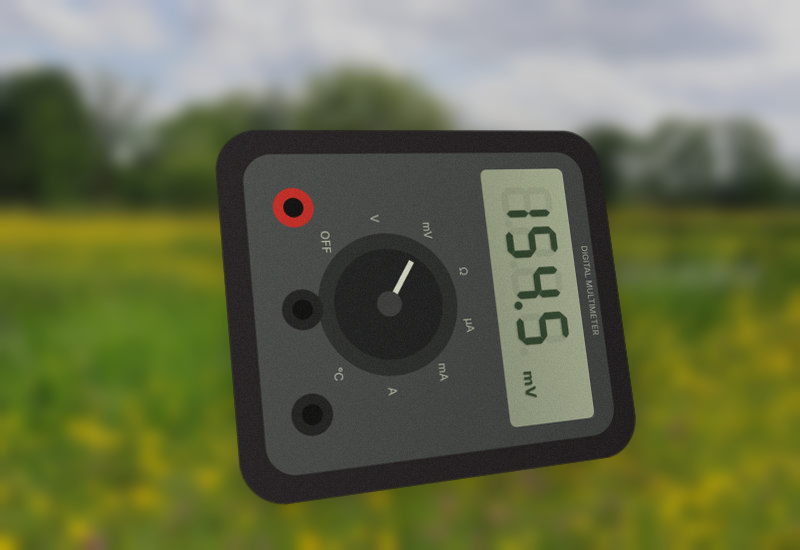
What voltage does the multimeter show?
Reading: 154.5 mV
